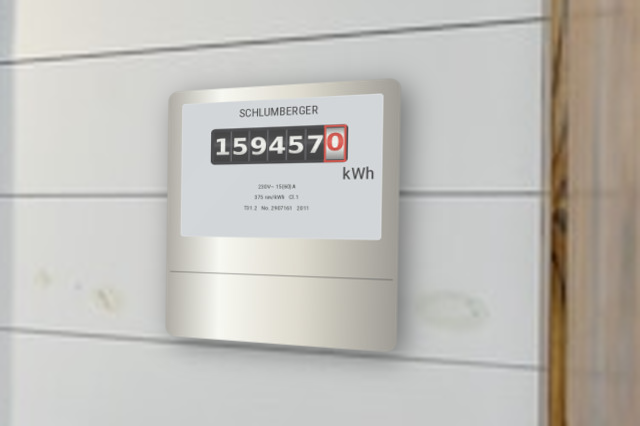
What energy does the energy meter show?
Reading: 159457.0 kWh
